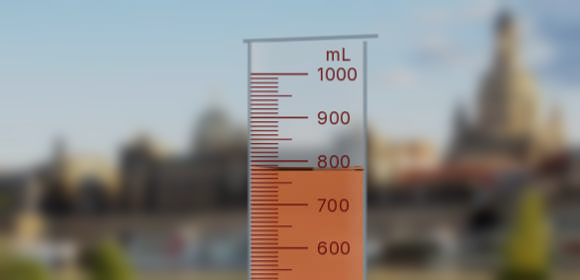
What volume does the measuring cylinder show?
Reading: 780 mL
